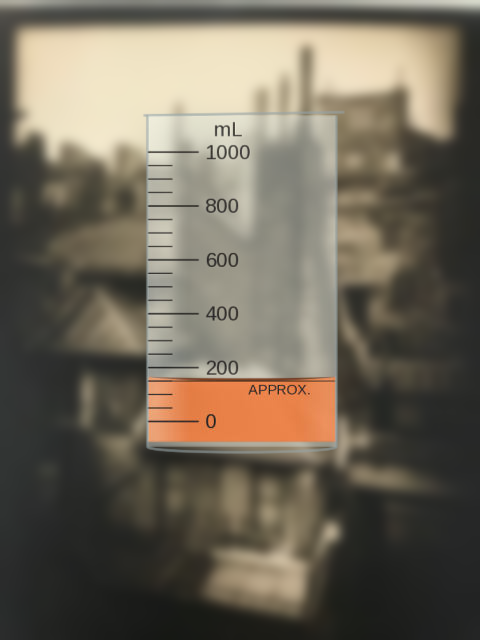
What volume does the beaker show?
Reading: 150 mL
